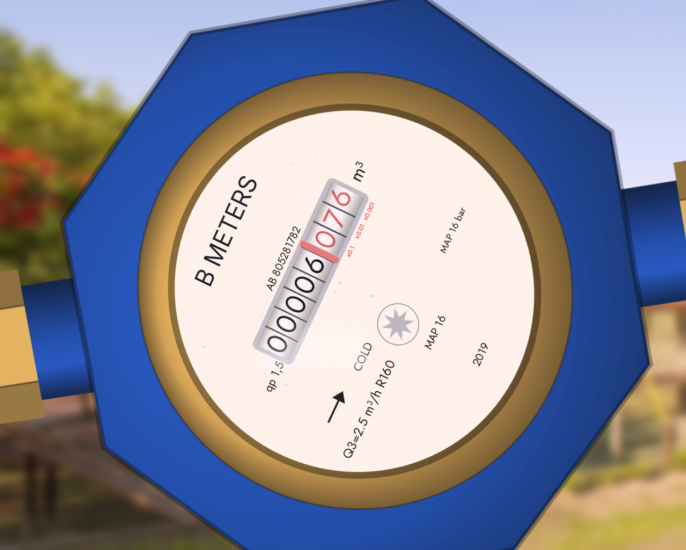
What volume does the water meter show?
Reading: 6.076 m³
